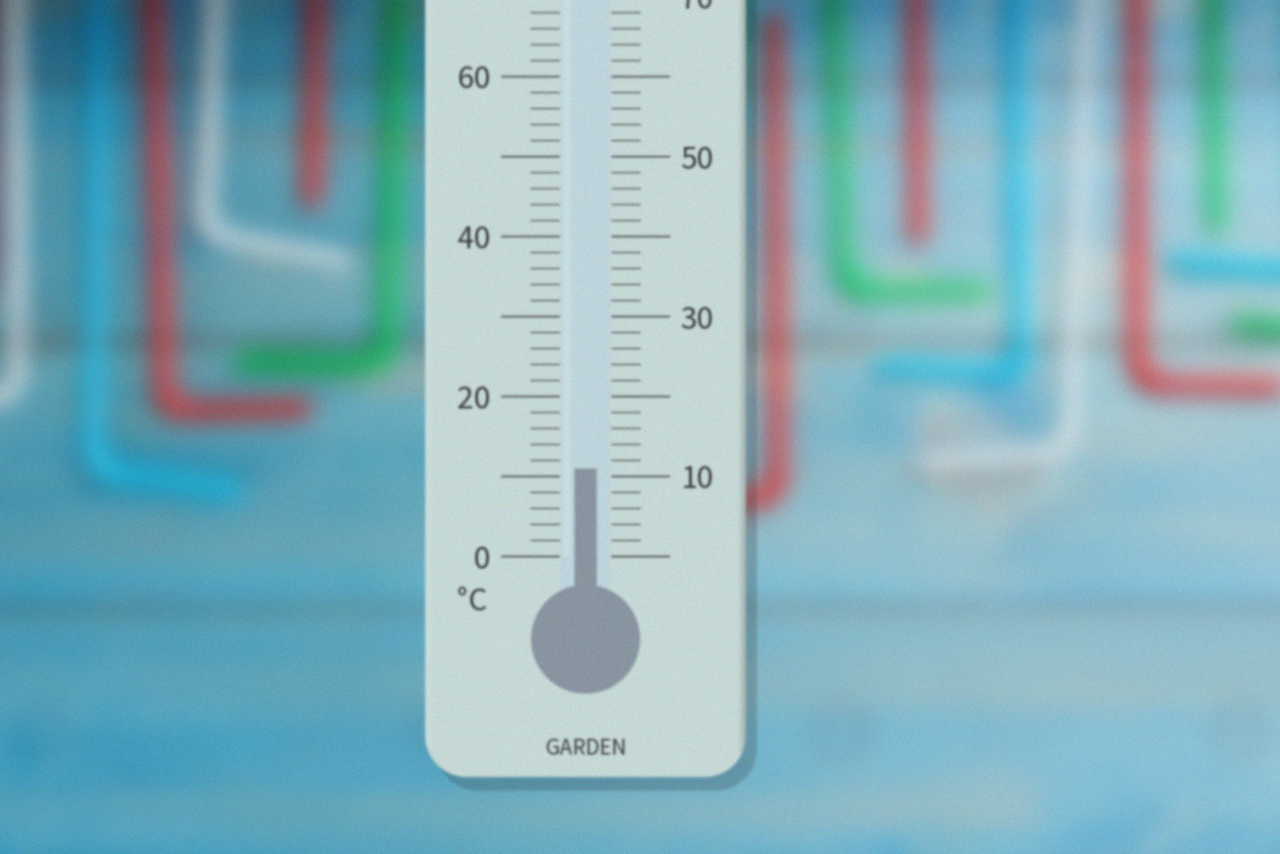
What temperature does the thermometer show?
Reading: 11 °C
